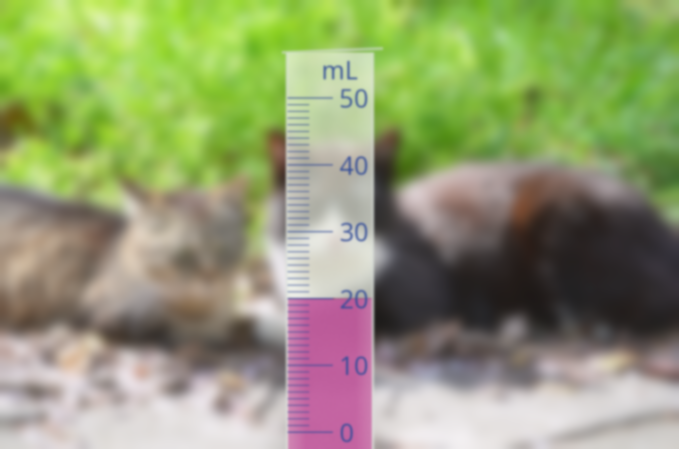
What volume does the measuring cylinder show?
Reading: 20 mL
